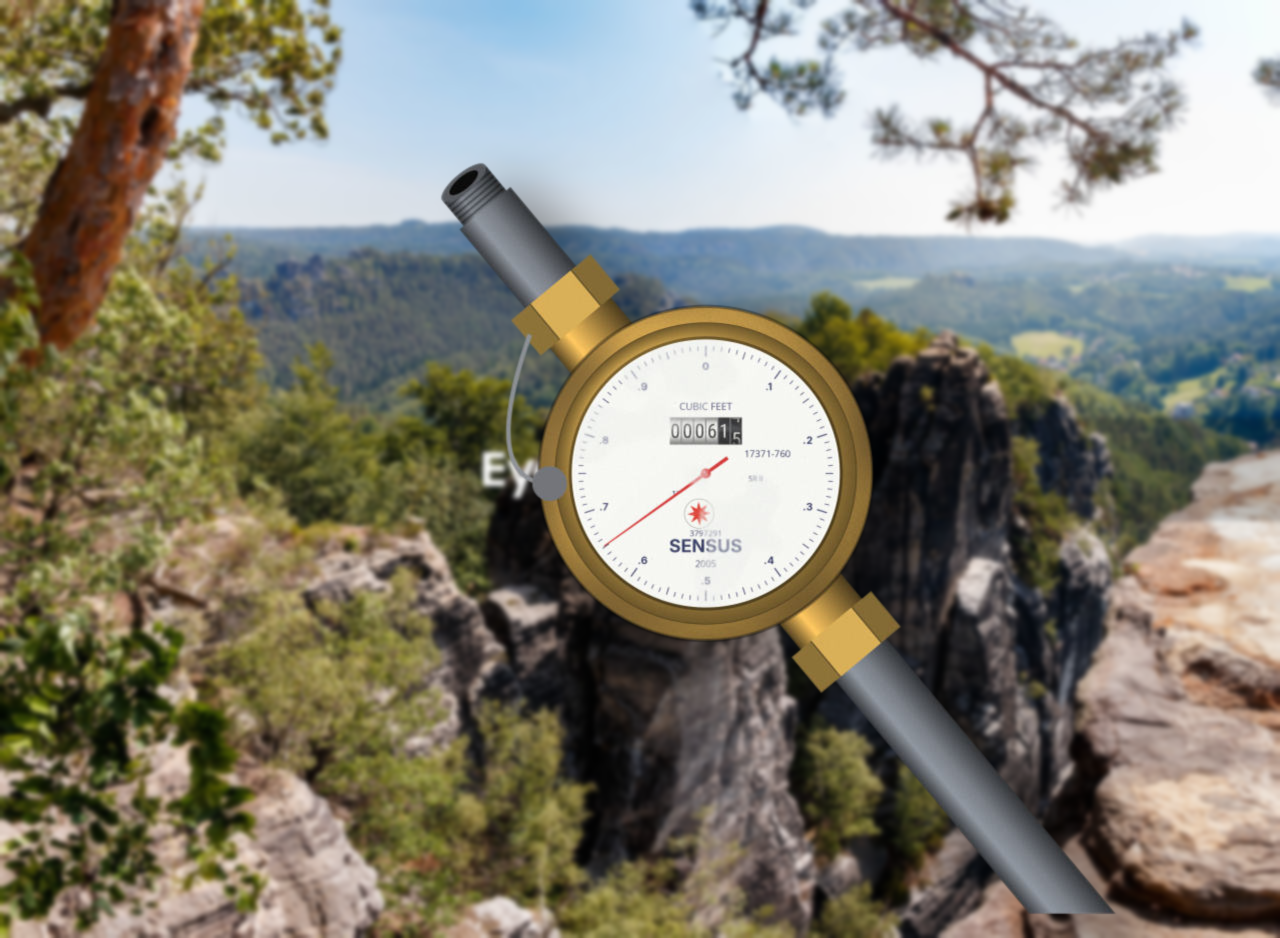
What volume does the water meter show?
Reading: 614.65 ft³
